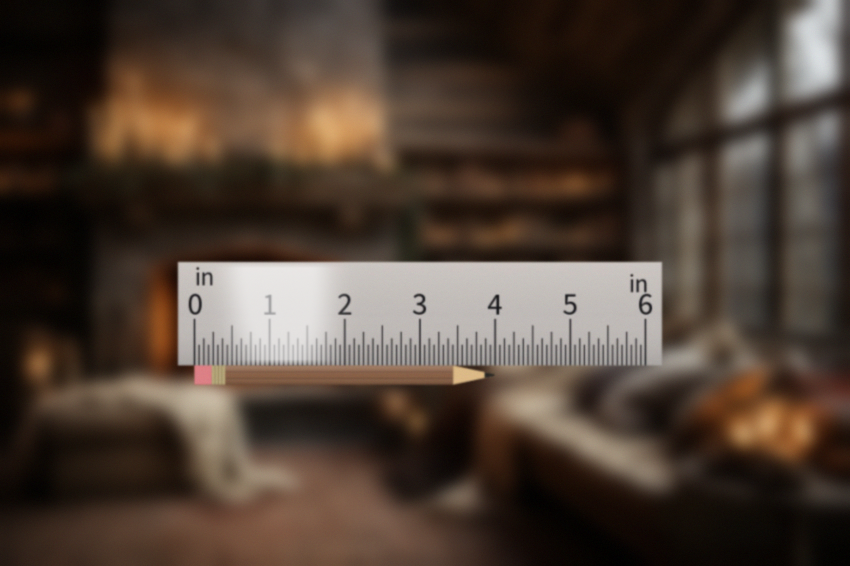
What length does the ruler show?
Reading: 4 in
